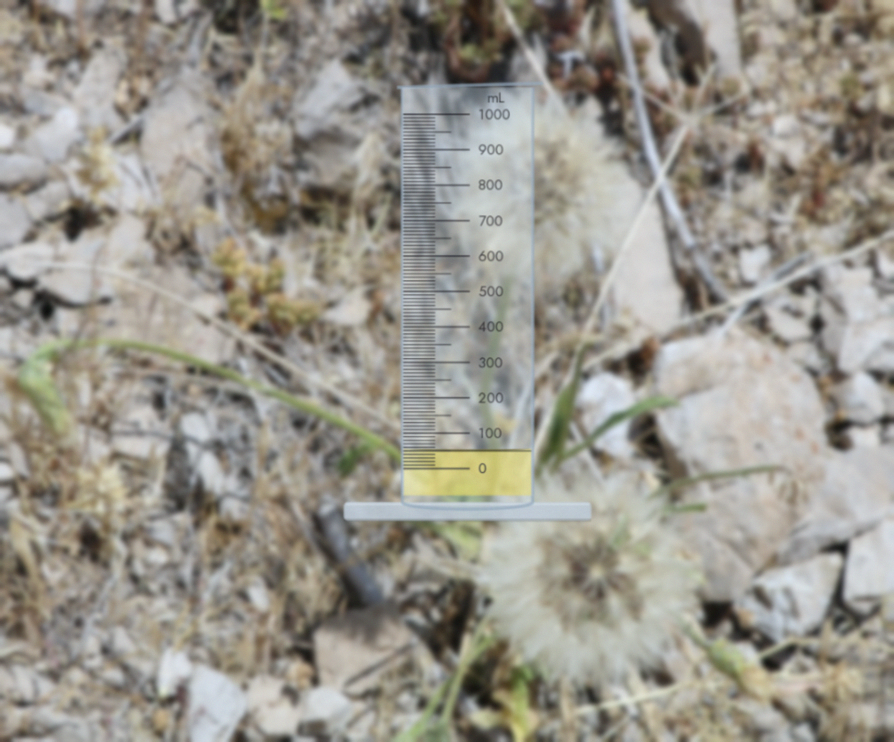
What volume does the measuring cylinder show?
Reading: 50 mL
